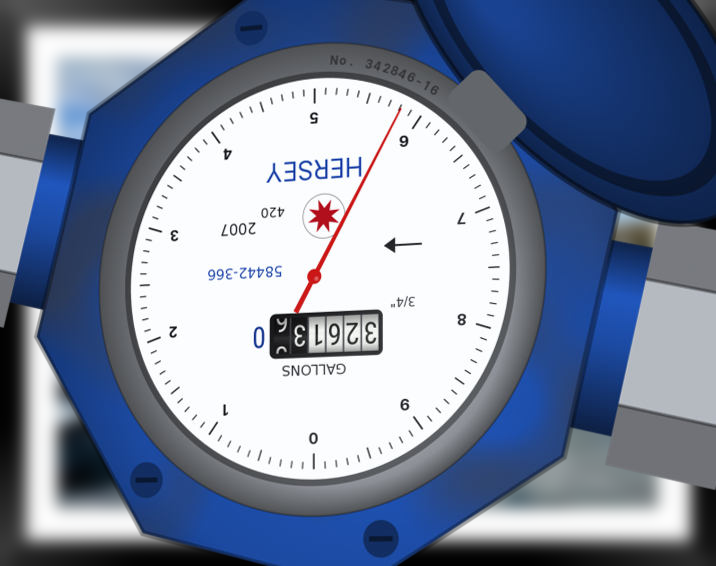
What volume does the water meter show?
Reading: 3261355.8 gal
